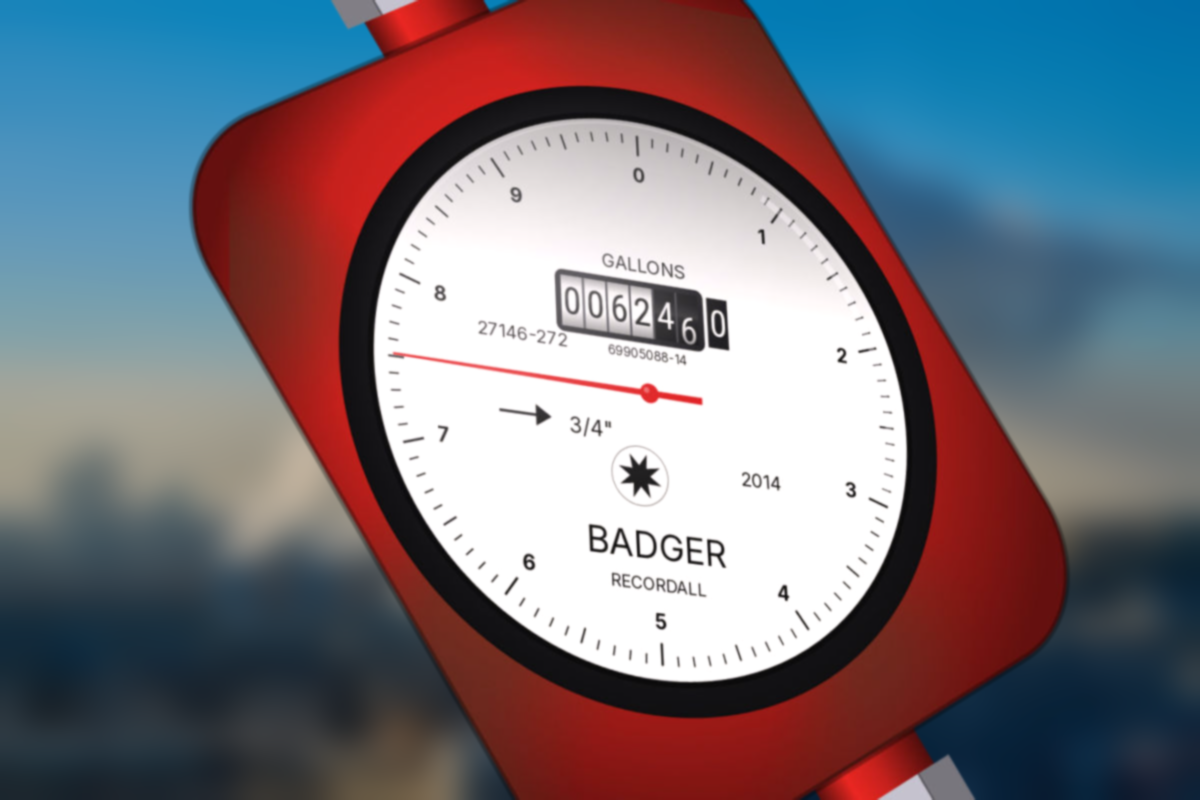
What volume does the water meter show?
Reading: 62457.5 gal
